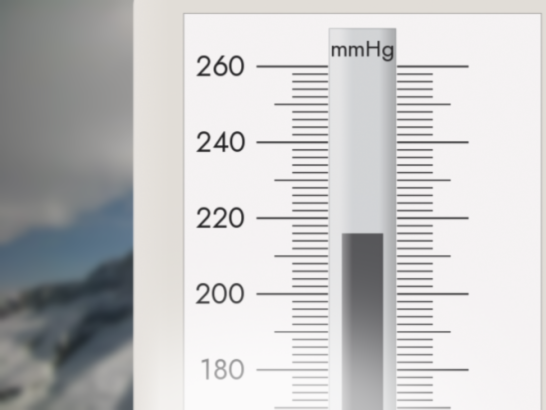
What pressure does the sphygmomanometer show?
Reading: 216 mmHg
